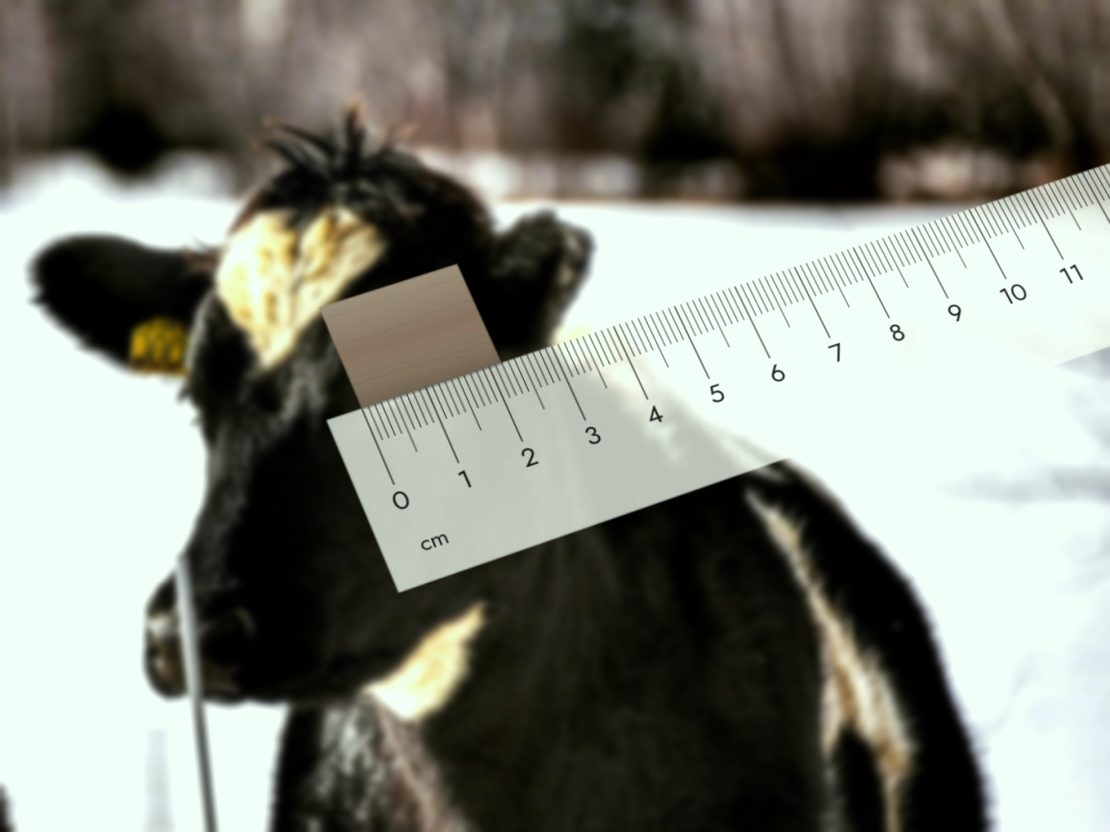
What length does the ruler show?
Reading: 2.2 cm
